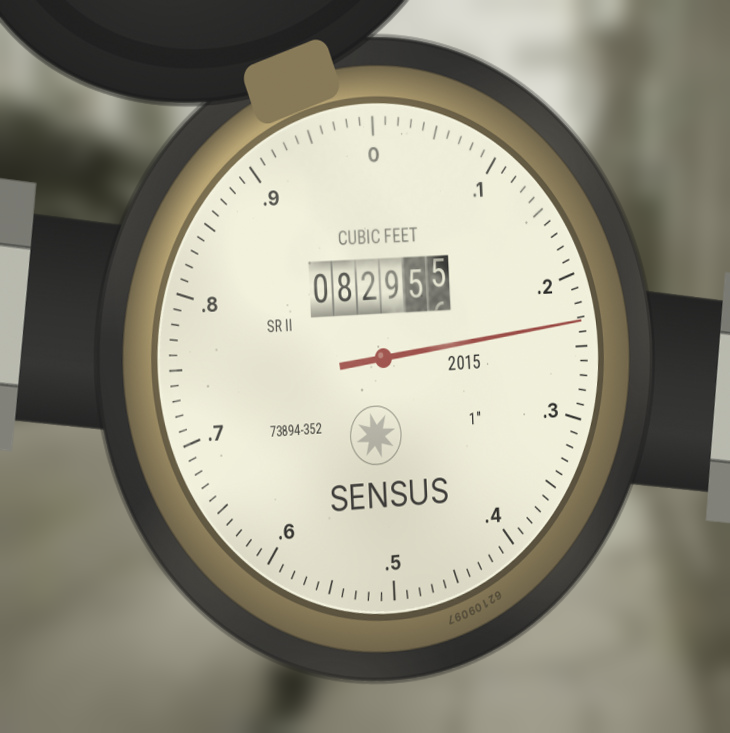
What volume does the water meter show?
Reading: 82955.23 ft³
